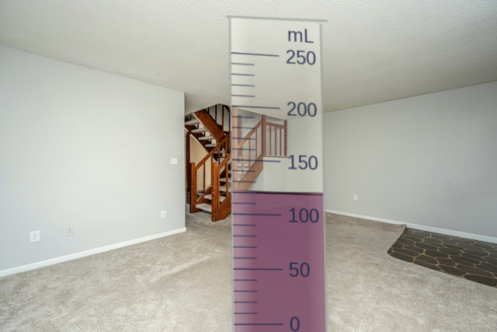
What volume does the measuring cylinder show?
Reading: 120 mL
